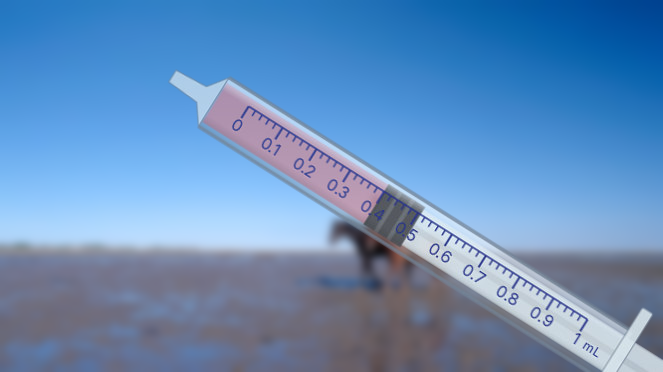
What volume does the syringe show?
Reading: 0.4 mL
